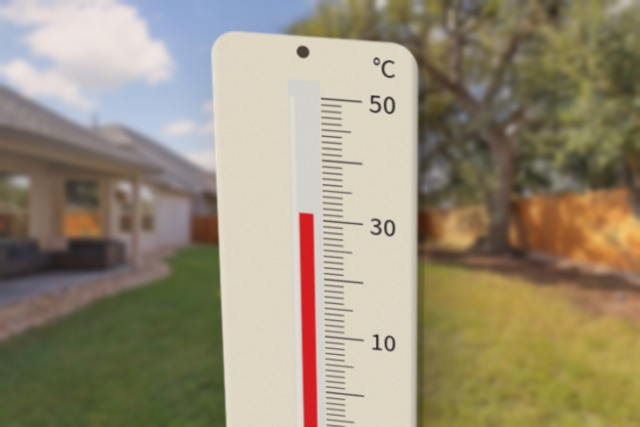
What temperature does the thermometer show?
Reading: 31 °C
